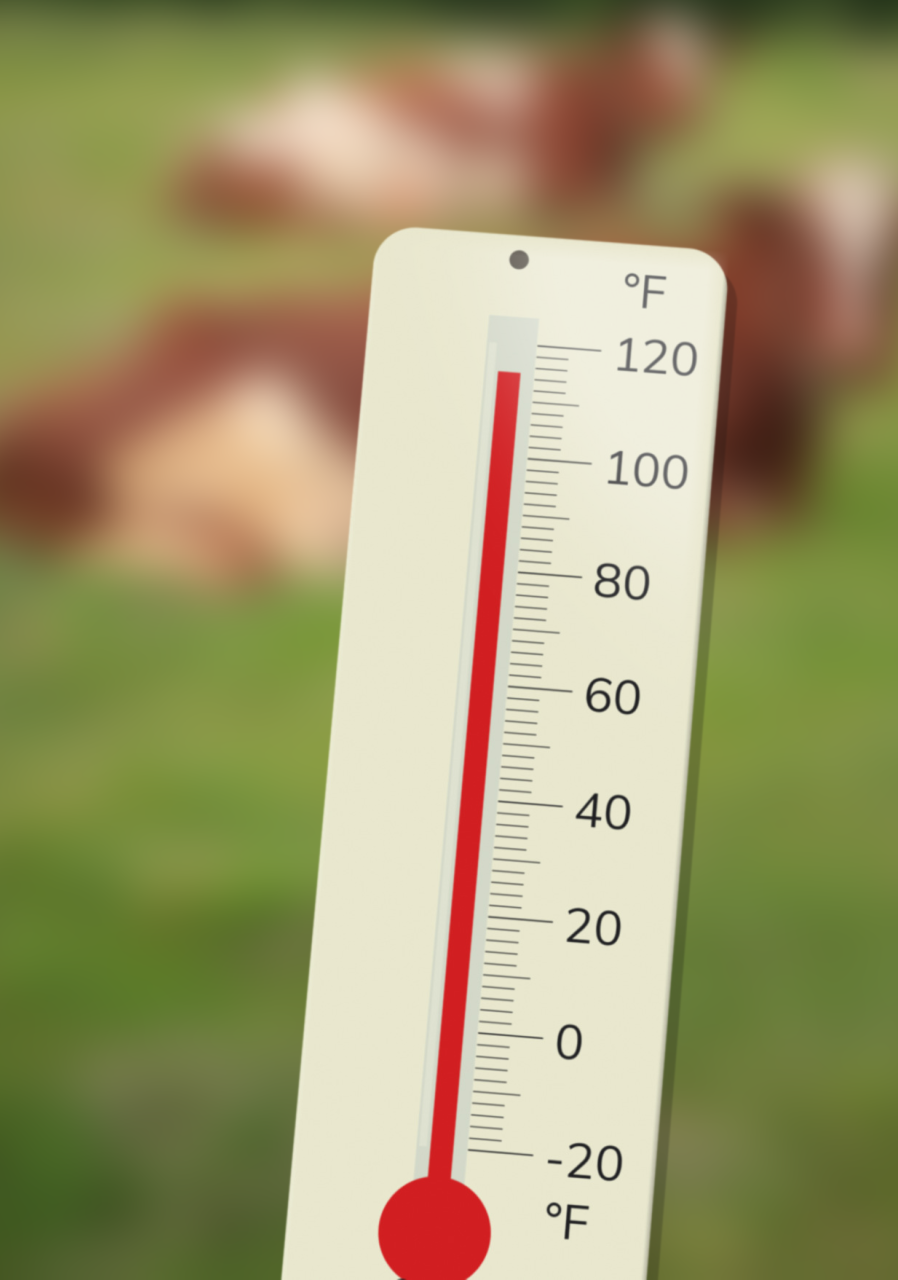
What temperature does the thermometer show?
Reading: 115 °F
